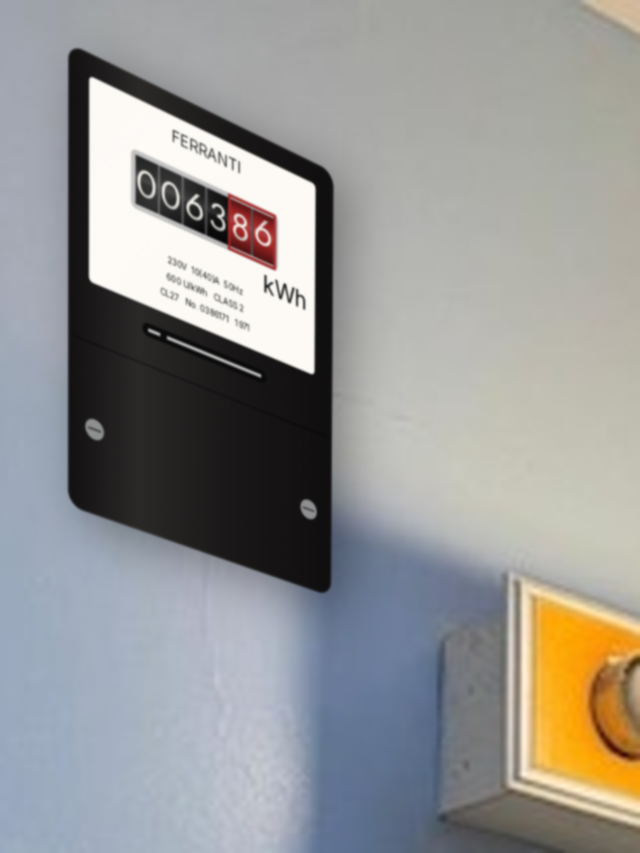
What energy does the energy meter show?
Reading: 63.86 kWh
